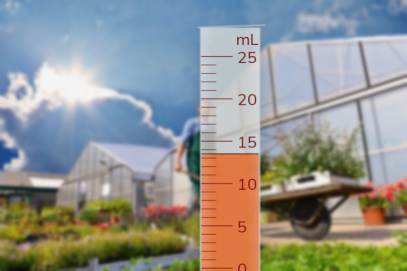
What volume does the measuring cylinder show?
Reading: 13.5 mL
